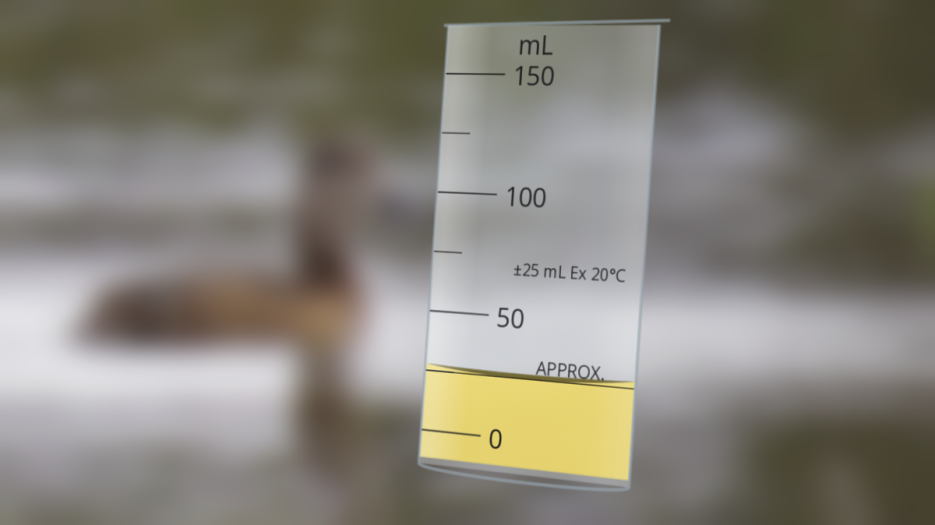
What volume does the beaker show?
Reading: 25 mL
